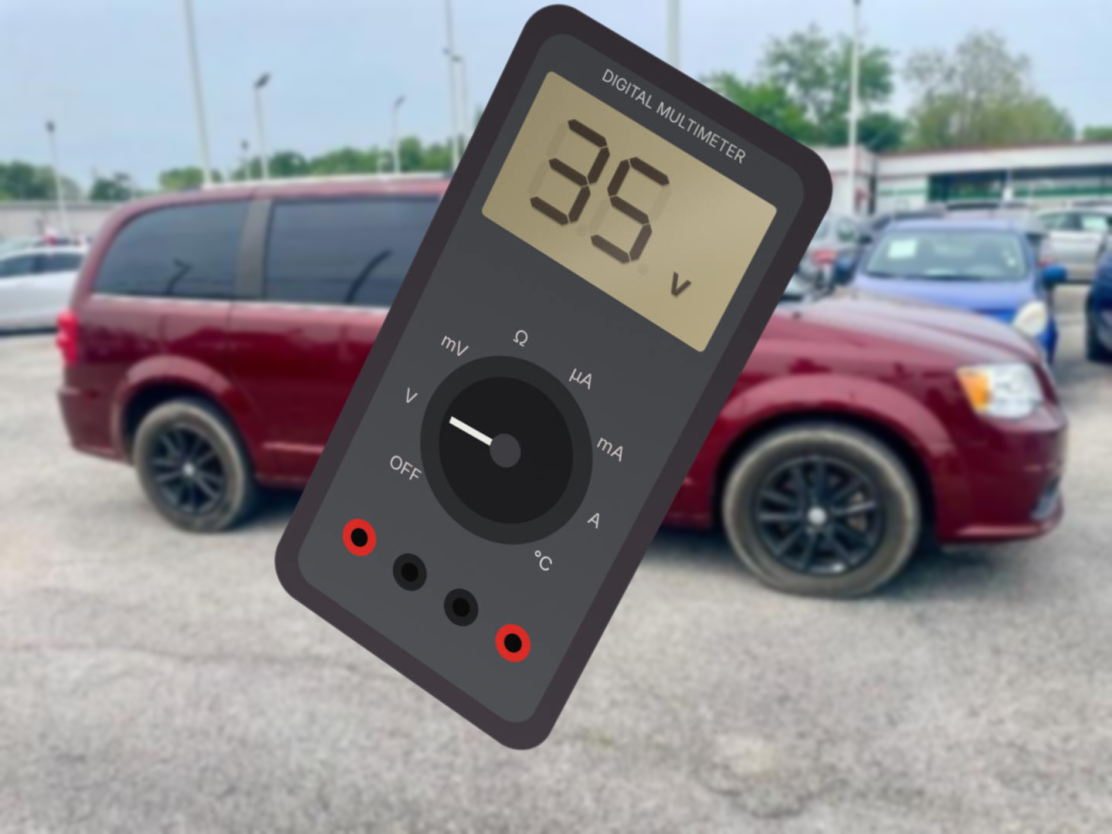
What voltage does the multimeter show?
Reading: 35 V
